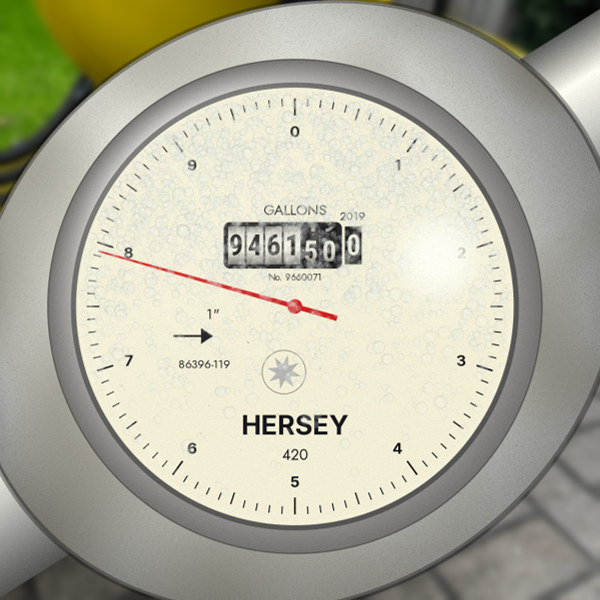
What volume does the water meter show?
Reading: 9461497.9 gal
